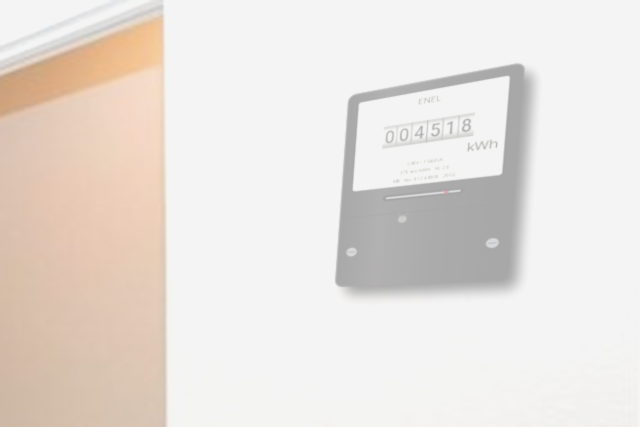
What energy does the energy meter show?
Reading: 4518 kWh
